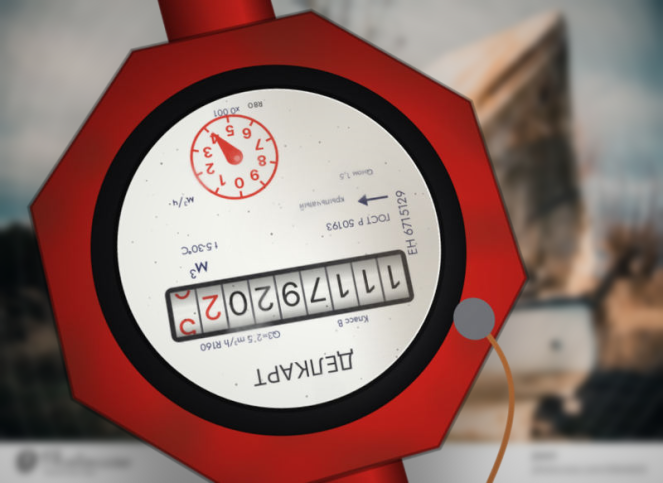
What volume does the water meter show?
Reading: 1117920.254 m³
